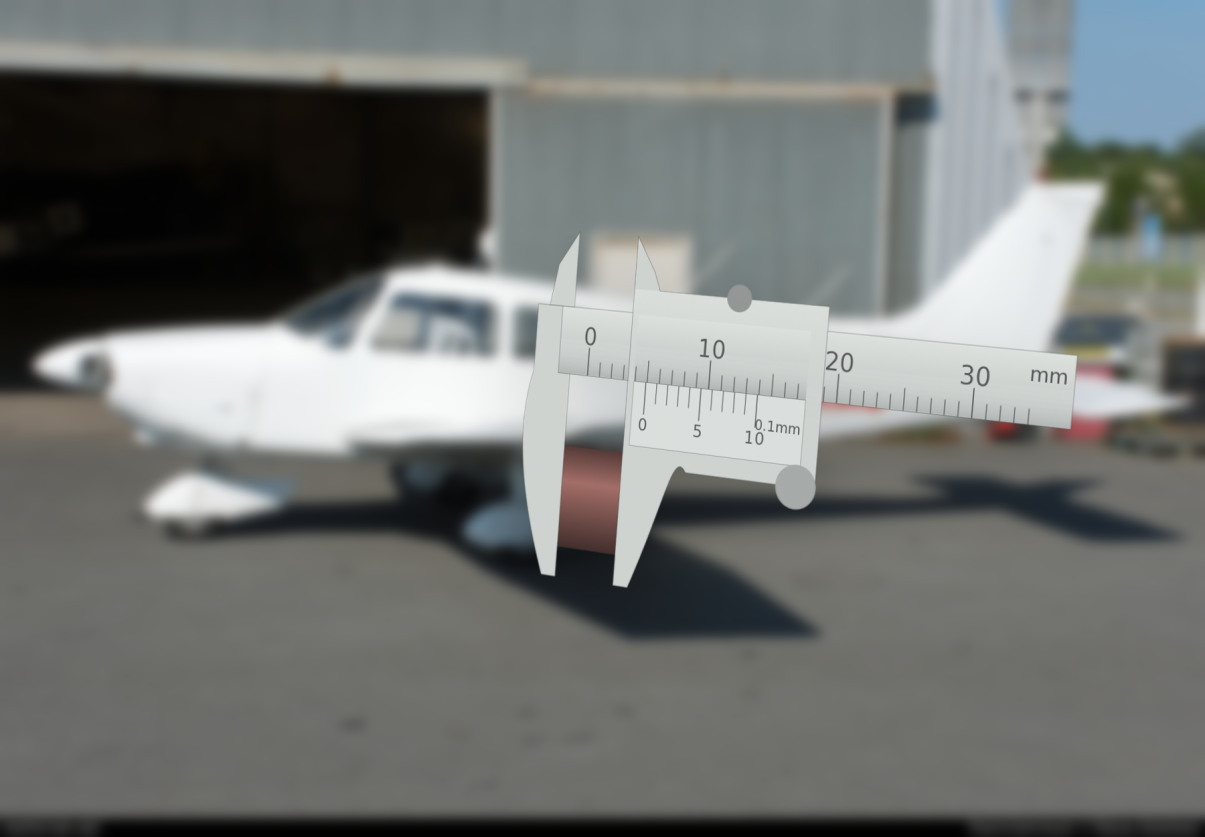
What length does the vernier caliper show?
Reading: 4.9 mm
